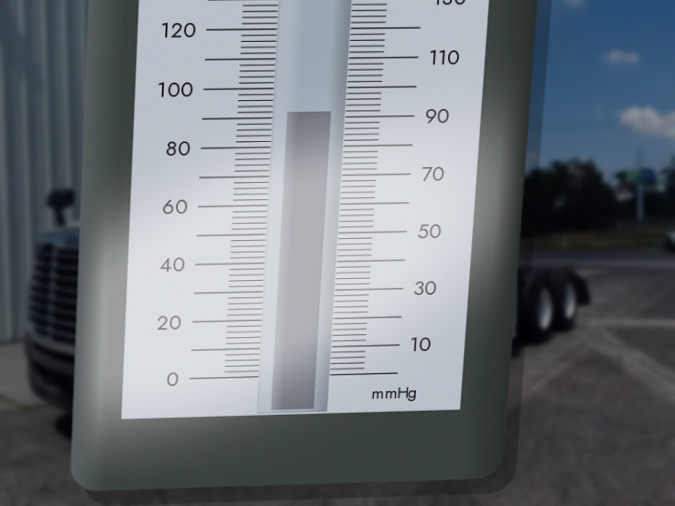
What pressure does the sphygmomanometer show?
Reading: 92 mmHg
